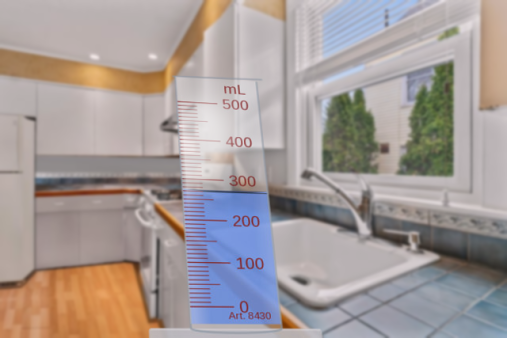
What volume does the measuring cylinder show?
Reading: 270 mL
